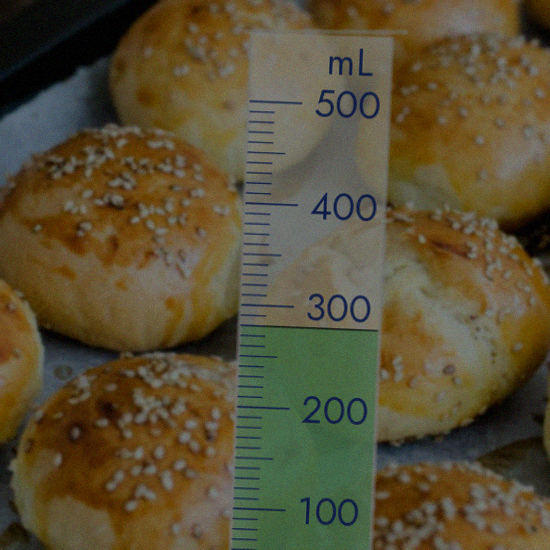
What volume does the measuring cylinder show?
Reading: 280 mL
